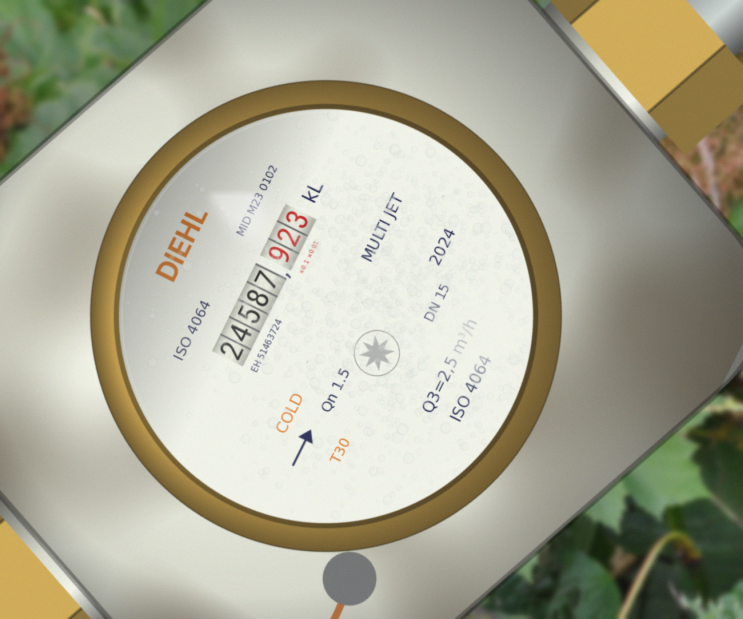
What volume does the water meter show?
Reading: 24587.923 kL
